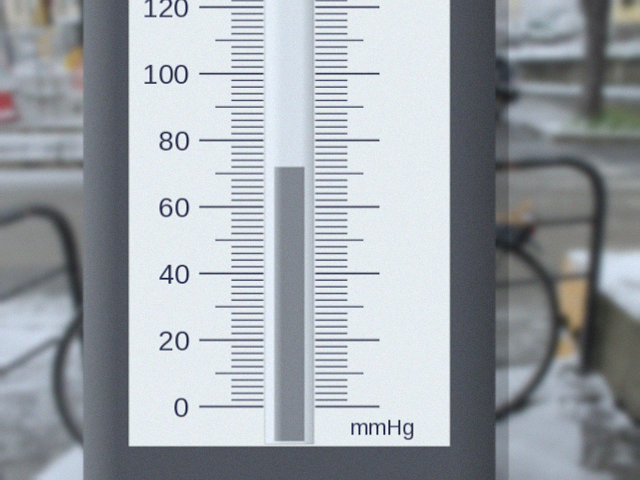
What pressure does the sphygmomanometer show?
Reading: 72 mmHg
